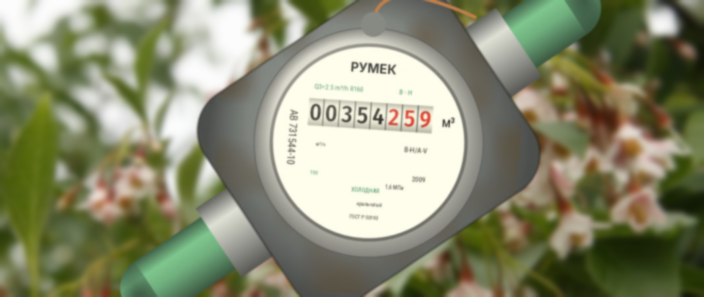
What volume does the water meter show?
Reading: 354.259 m³
